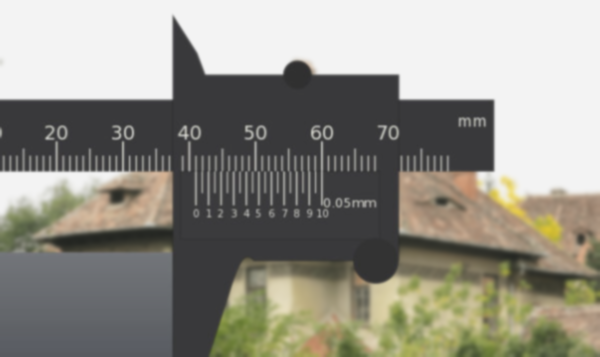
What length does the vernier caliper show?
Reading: 41.0 mm
